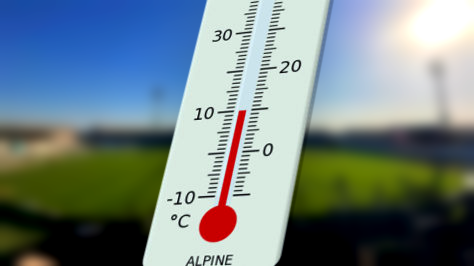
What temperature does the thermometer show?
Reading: 10 °C
